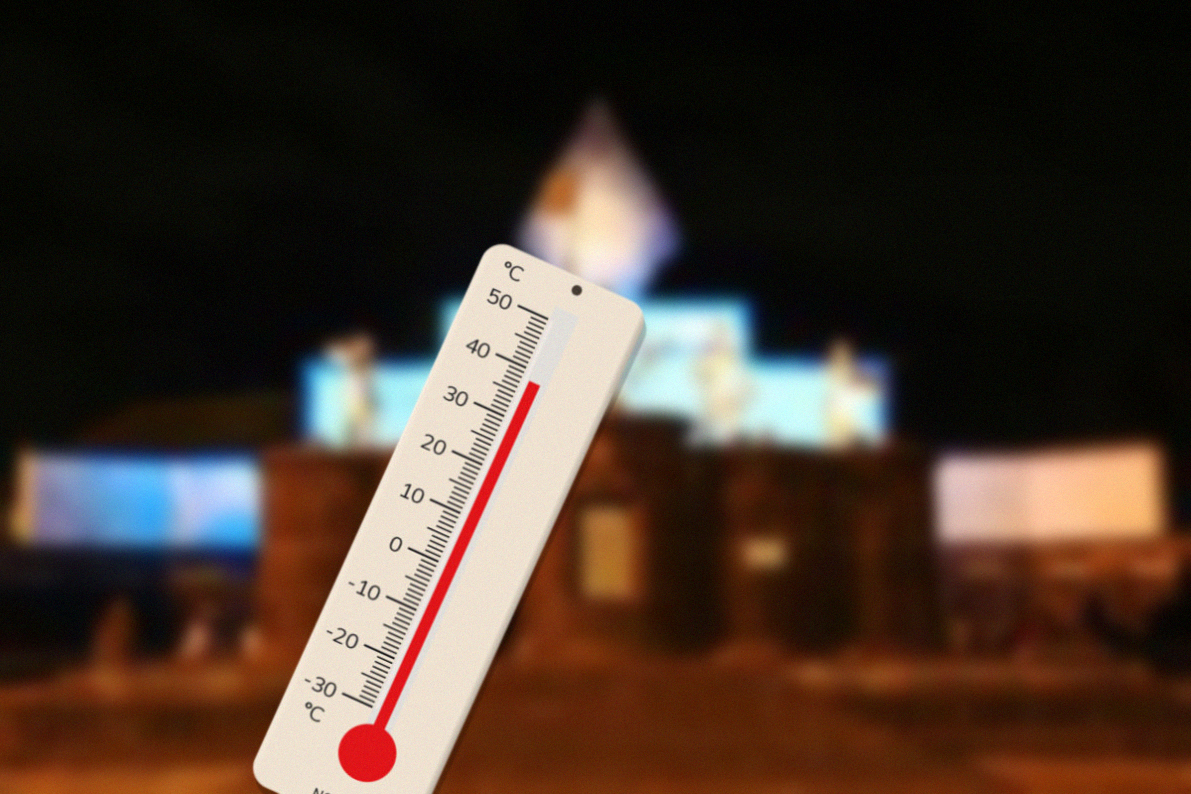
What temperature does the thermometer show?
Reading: 38 °C
